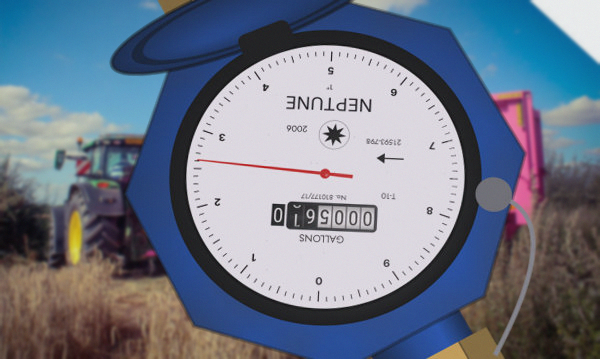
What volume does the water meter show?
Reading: 5612.6 gal
